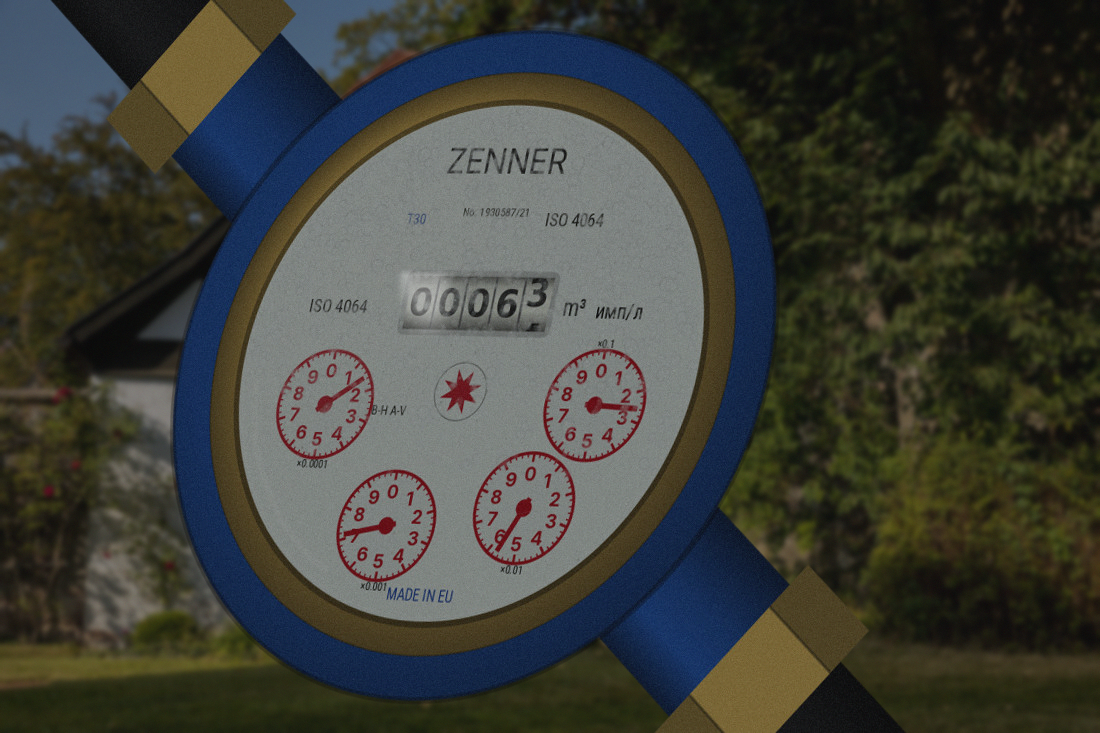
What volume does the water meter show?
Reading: 63.2571 m³
